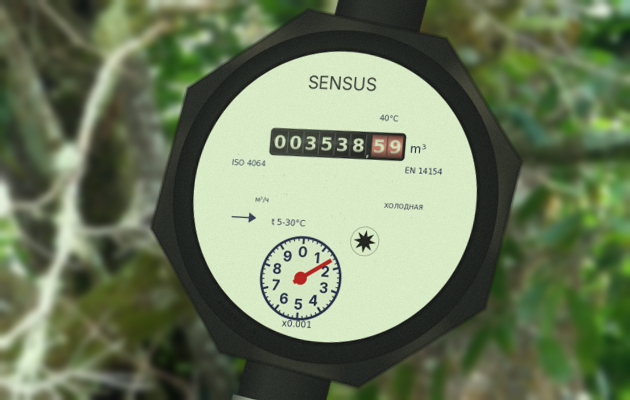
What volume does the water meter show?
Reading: 3538.591 m³
